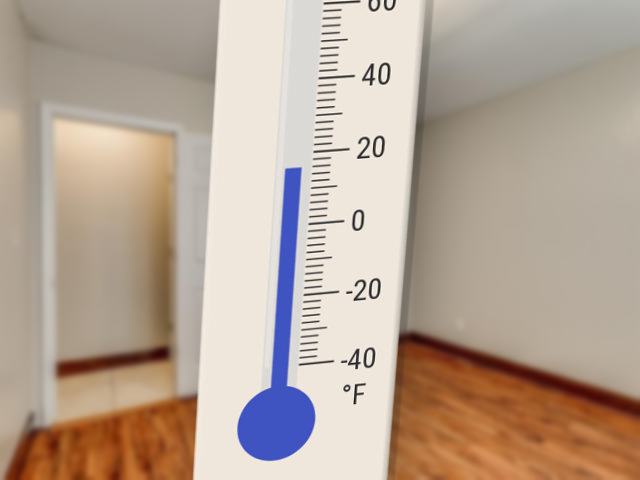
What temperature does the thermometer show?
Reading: 16 °F
